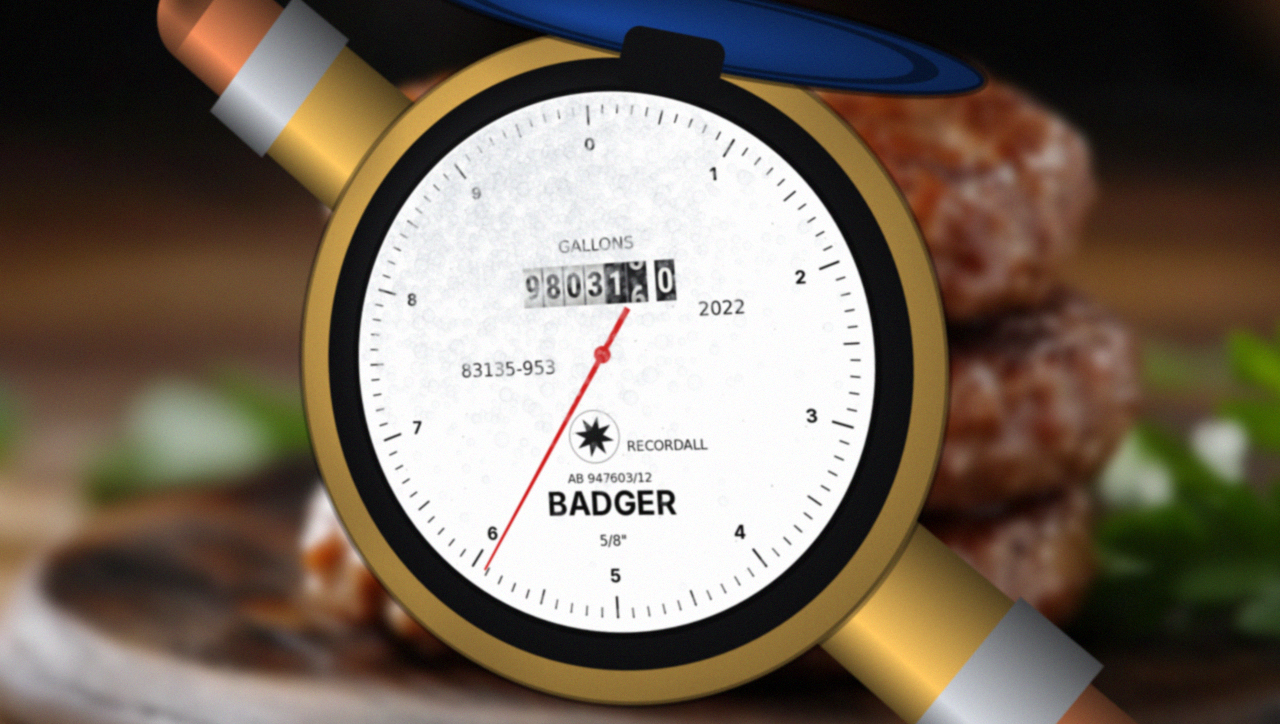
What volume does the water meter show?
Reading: 9803155.9 gal
